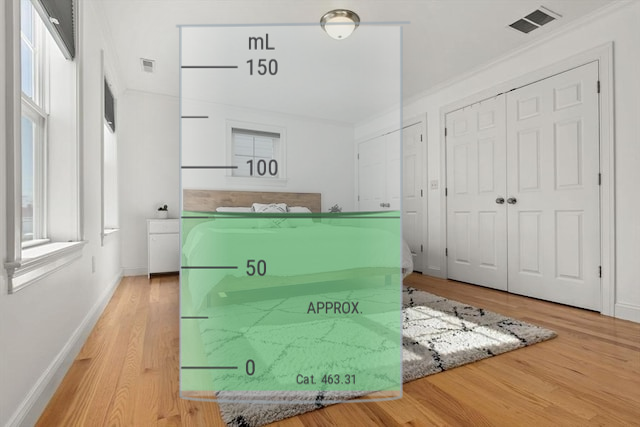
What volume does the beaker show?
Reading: 75 mL
